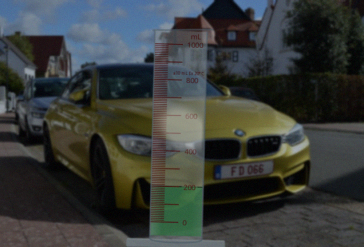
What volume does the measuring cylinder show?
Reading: 200 mL
